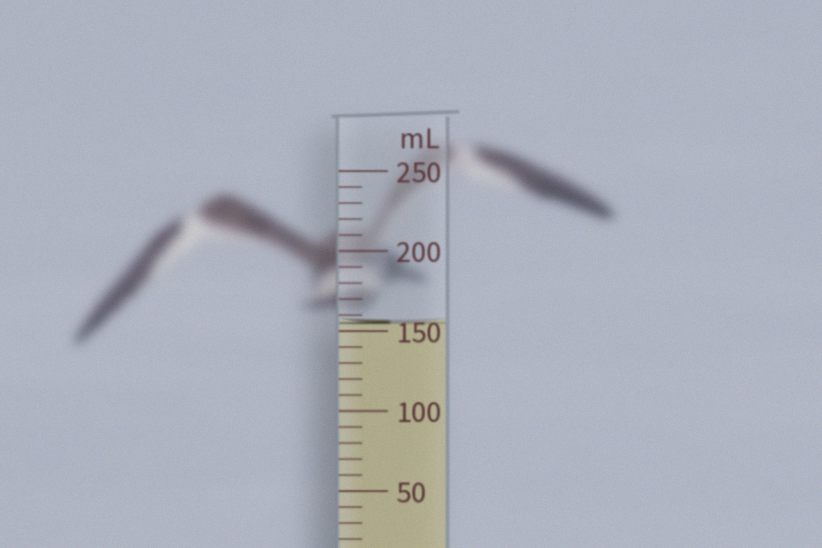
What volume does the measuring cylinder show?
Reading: 155 mL
